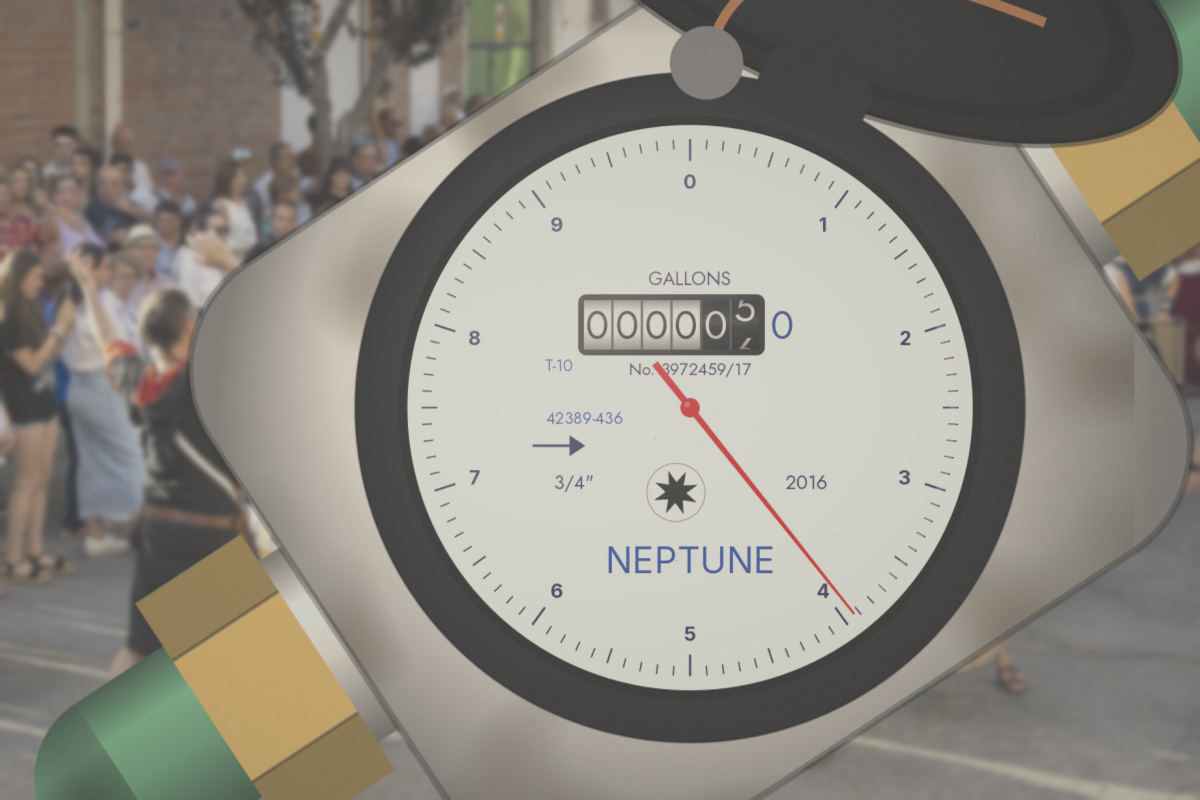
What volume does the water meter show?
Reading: 53.9 gal
